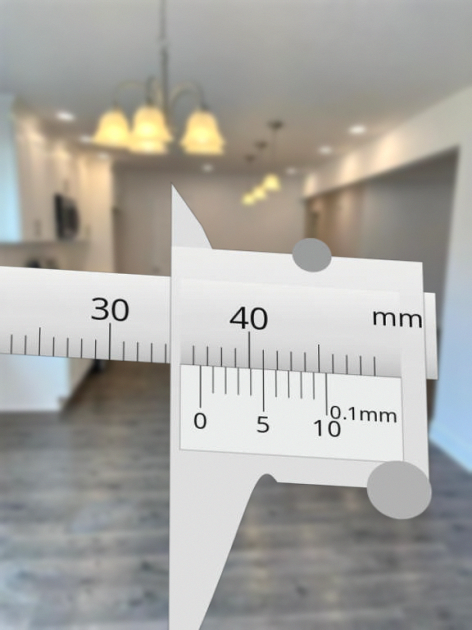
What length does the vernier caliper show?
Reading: 36.5 mm
